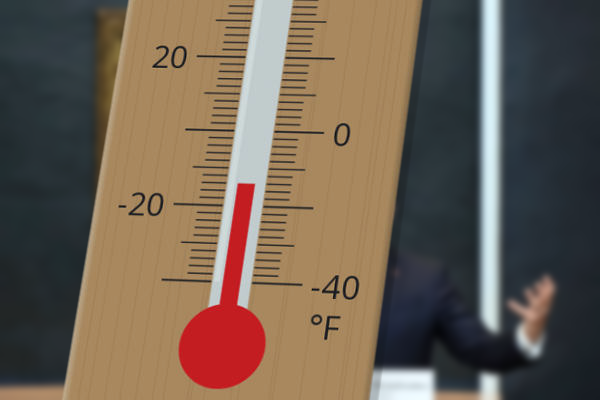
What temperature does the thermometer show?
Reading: -14 °F
